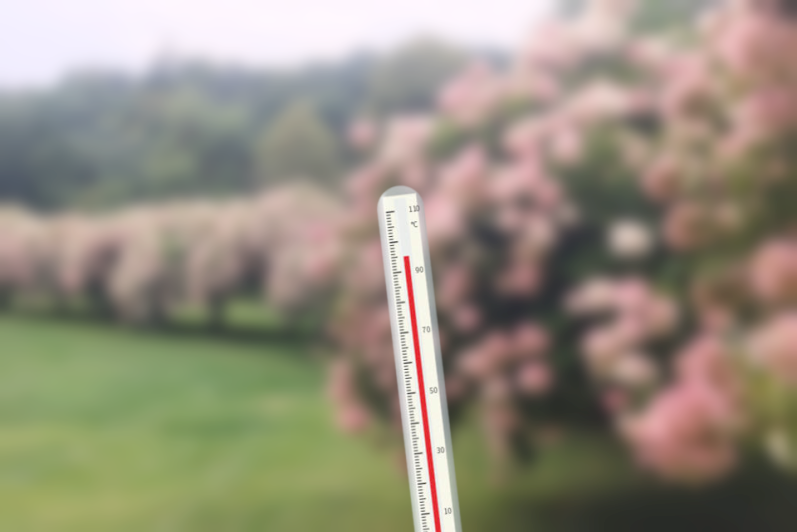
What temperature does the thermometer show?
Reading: 95 °C
